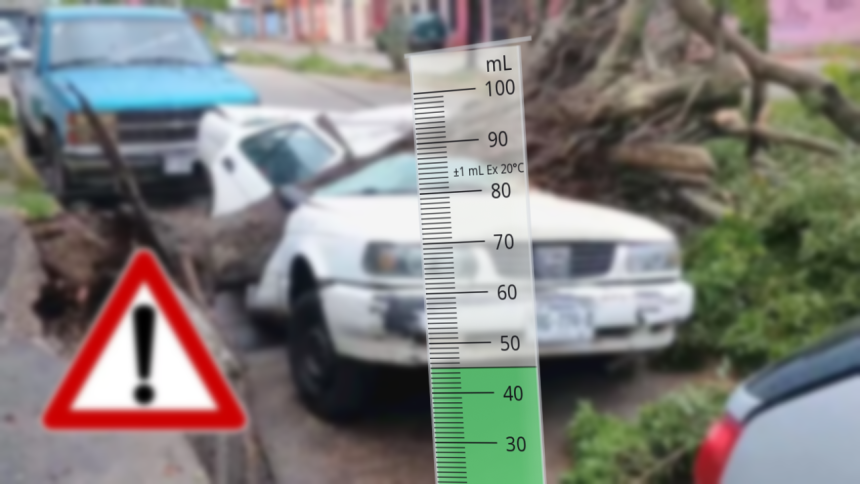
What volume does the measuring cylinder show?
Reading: 45 mL
